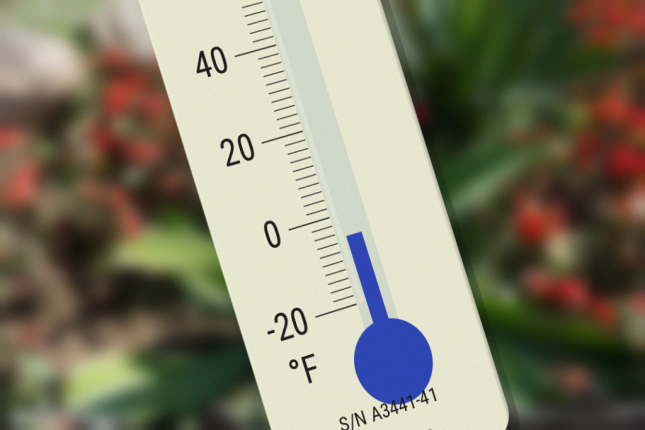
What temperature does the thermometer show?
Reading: -5 °F
